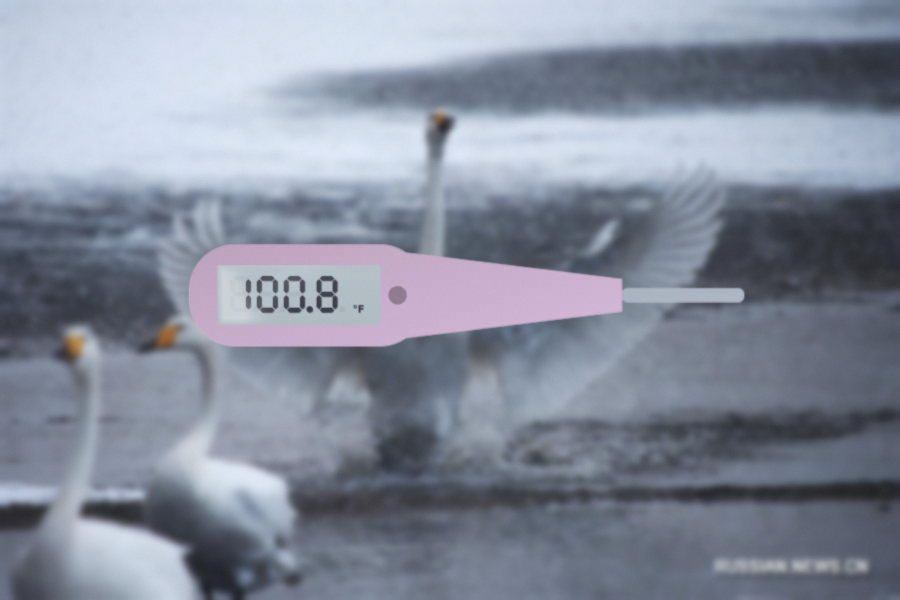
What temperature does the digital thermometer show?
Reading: 100.8 °F
